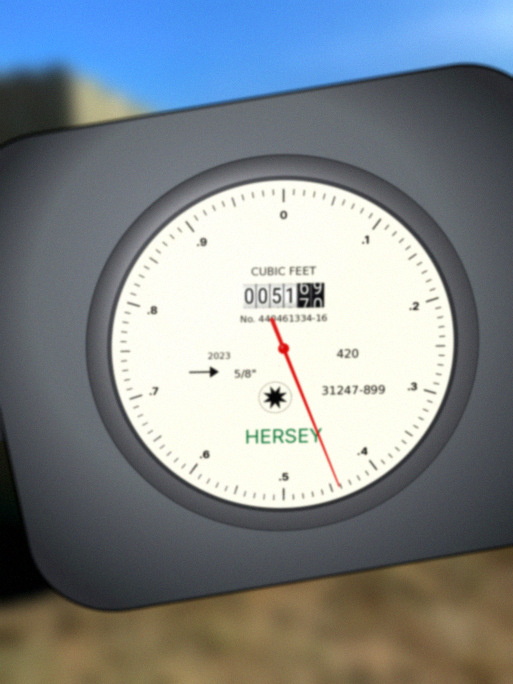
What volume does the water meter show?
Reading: 5169.44 ft³
